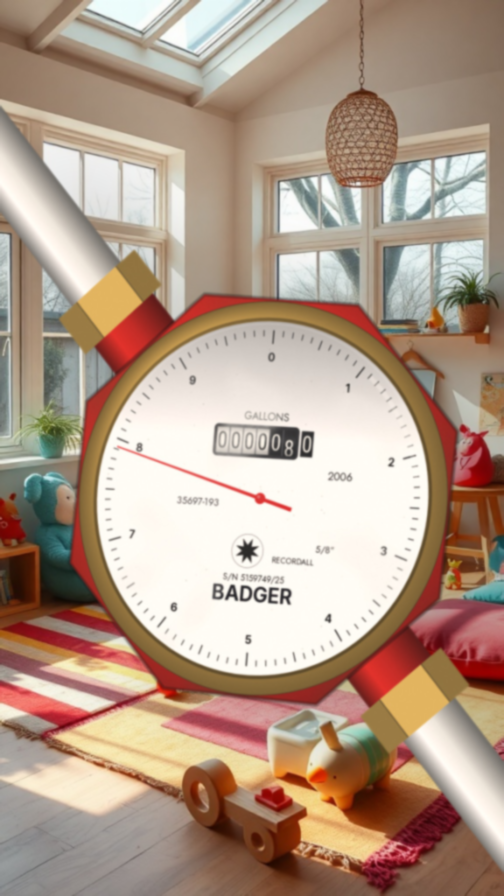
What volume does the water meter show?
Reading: 77.9 gal
